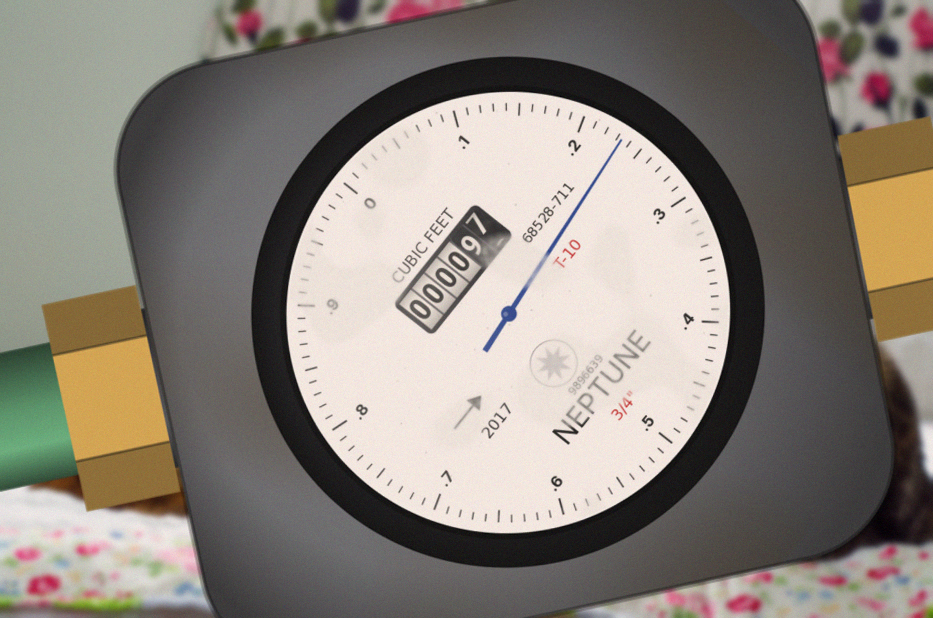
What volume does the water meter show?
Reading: 97.23 ft³
